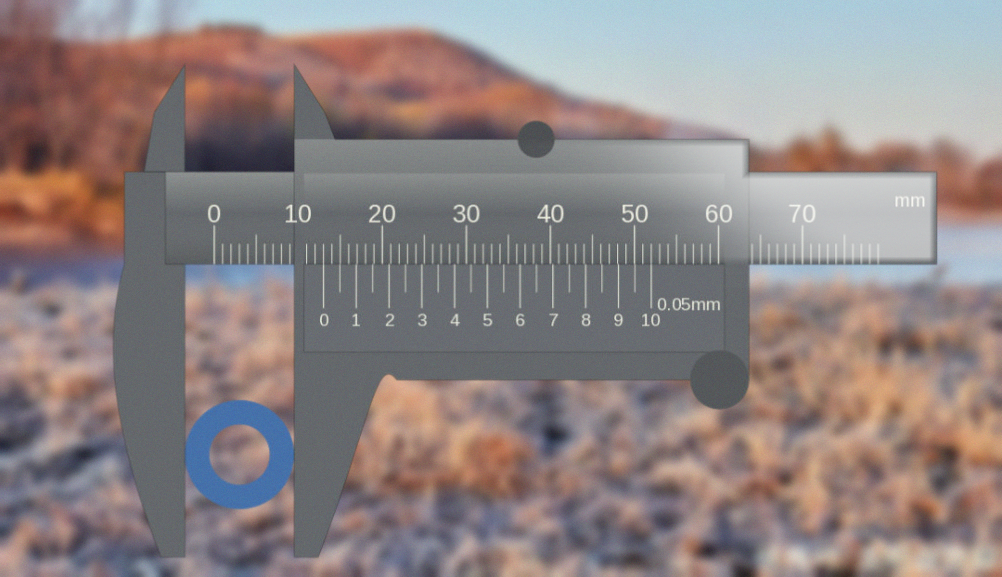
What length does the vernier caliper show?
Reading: 13.0 mm
